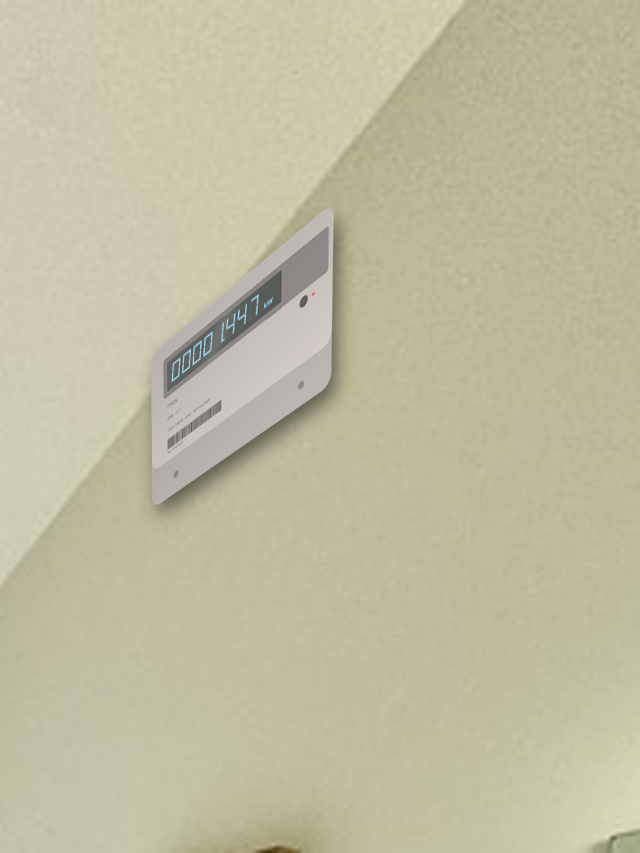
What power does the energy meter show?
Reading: 1.447 kW
